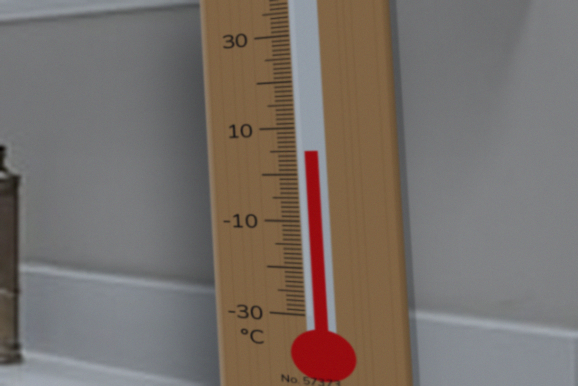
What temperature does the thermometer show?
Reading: 5 °C
